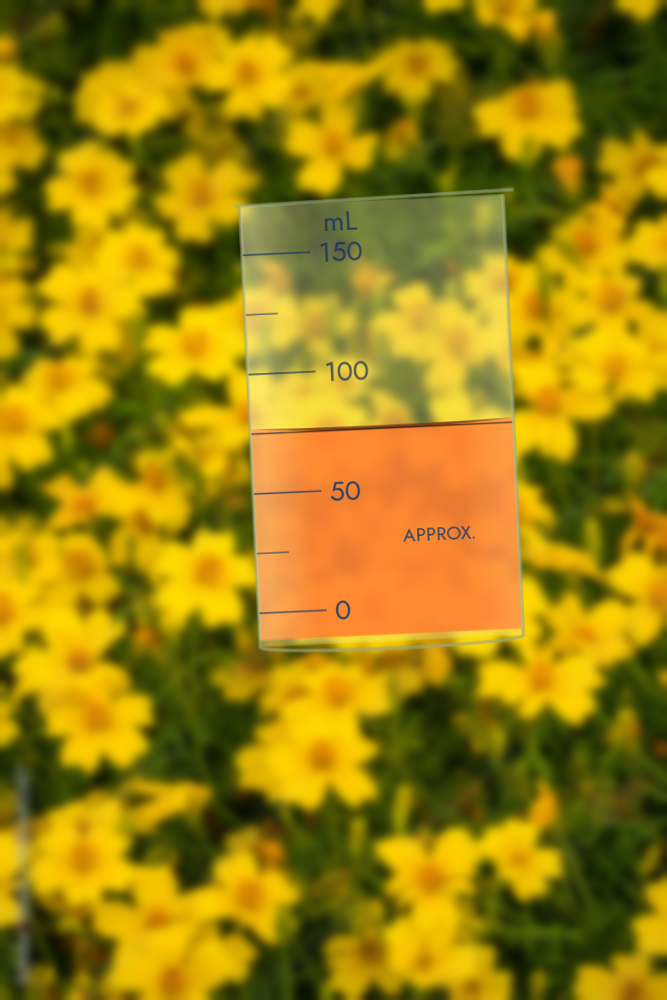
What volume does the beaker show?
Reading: 75 mL
